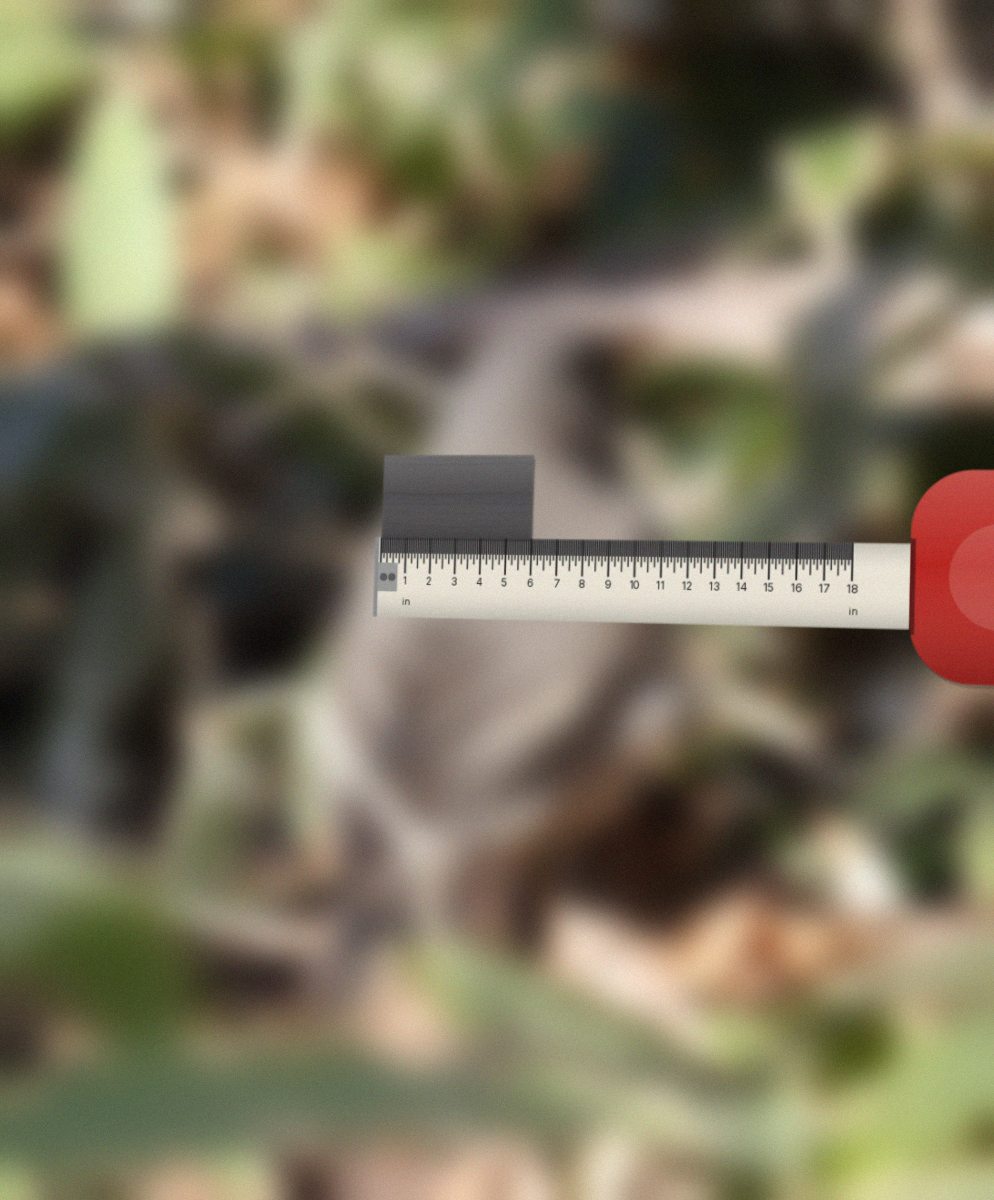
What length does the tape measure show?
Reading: 6 in
